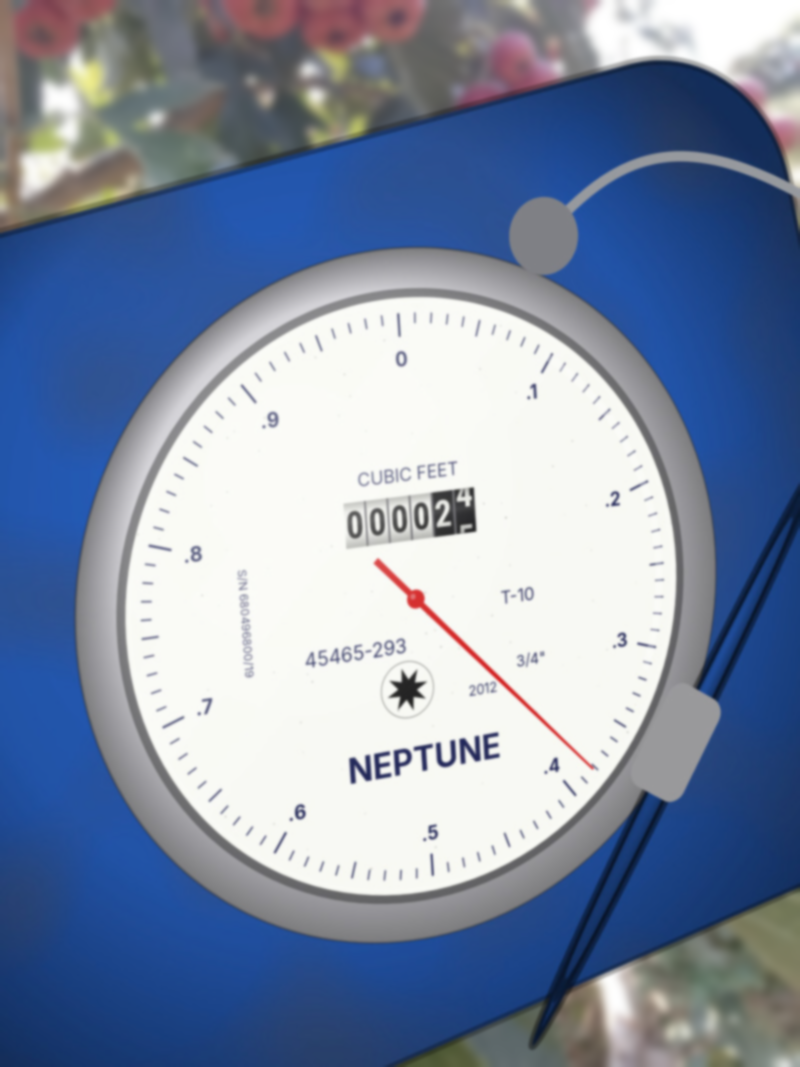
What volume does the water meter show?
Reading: 24.38 ft³
